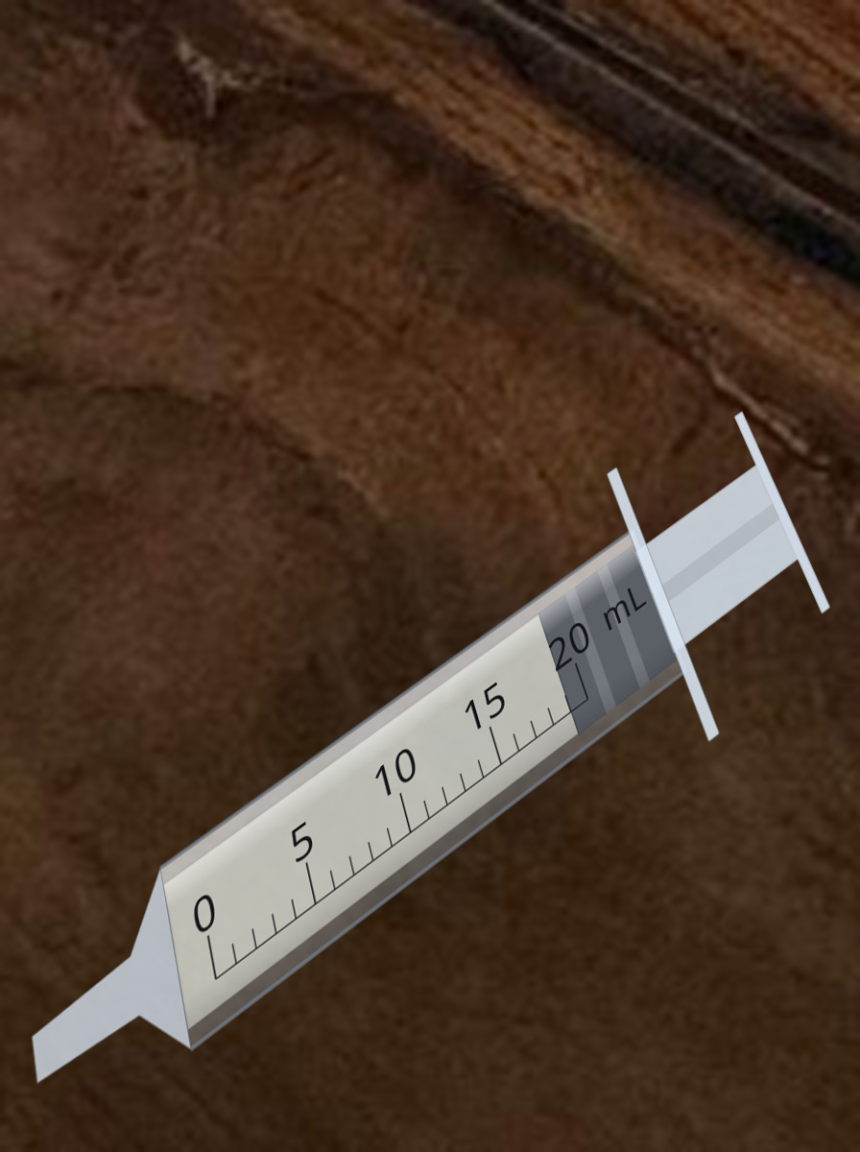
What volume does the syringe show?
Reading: 19 mL
